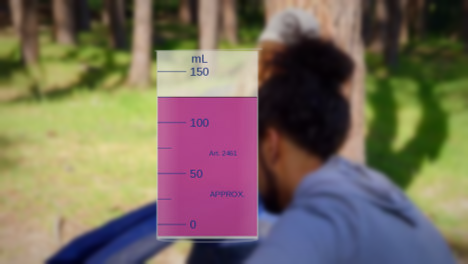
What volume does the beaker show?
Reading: 125 mL
